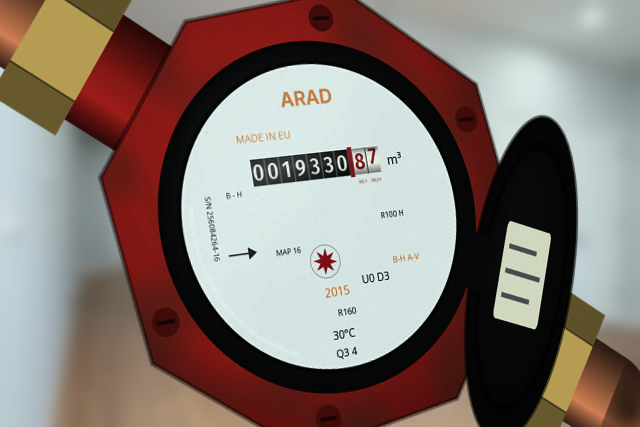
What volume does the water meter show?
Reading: 19330.87 m³
